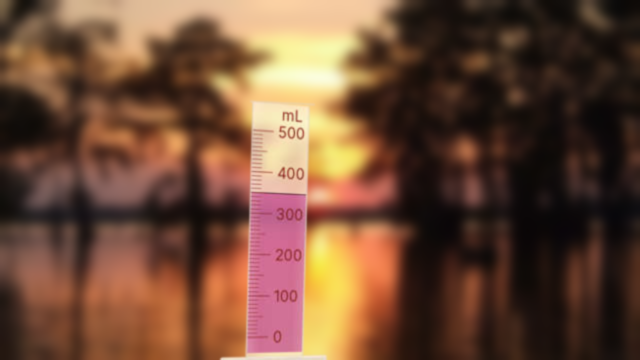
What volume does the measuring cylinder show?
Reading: 350 mL
